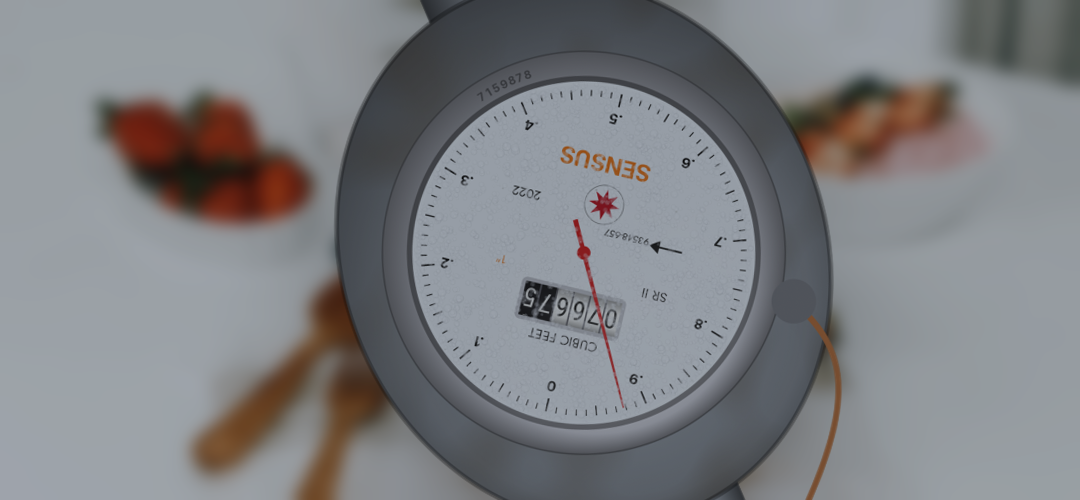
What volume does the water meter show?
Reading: 76674.92 ft³
